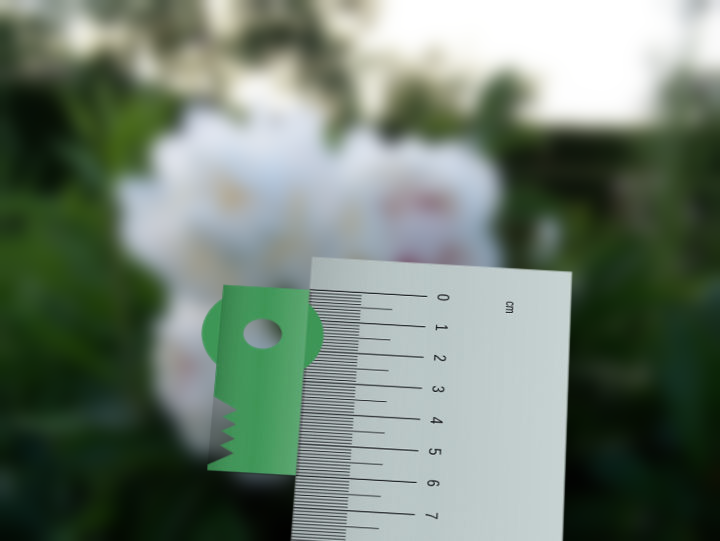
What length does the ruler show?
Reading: 6 cm
